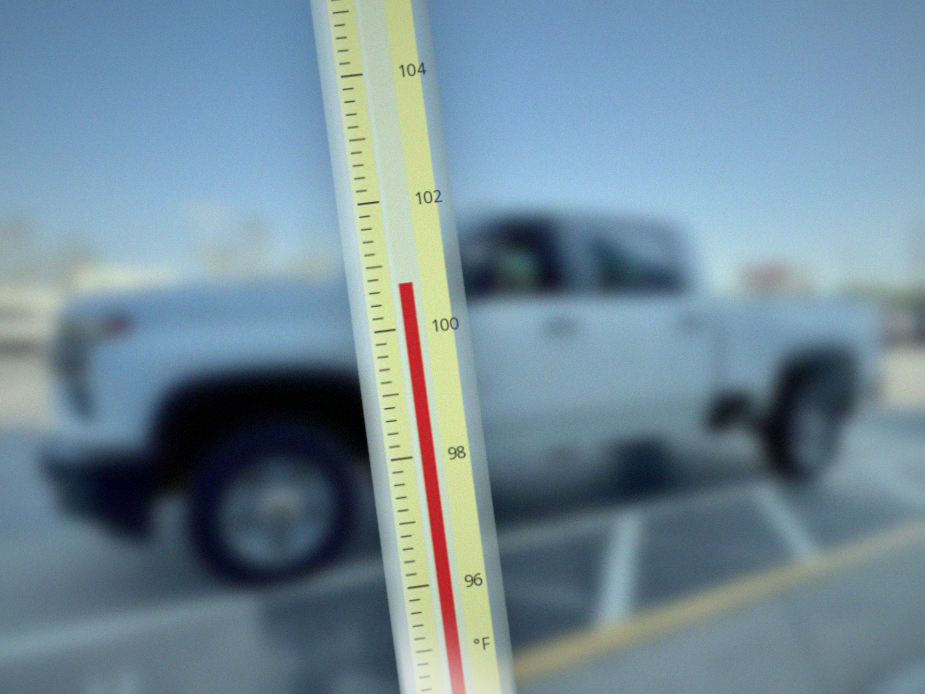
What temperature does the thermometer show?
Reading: 100.7 °F
